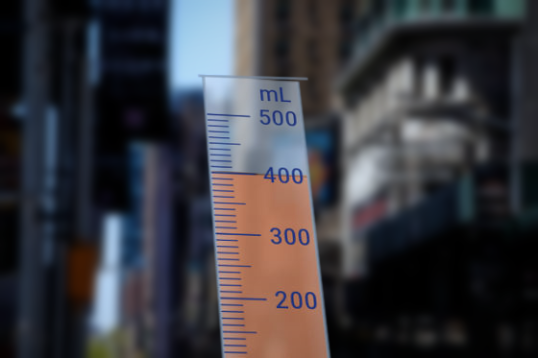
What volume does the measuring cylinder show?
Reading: 400 mL
